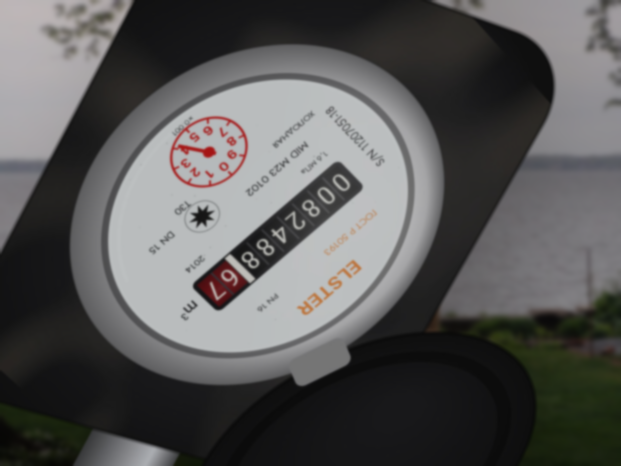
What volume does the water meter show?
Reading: 82488.674 m³
